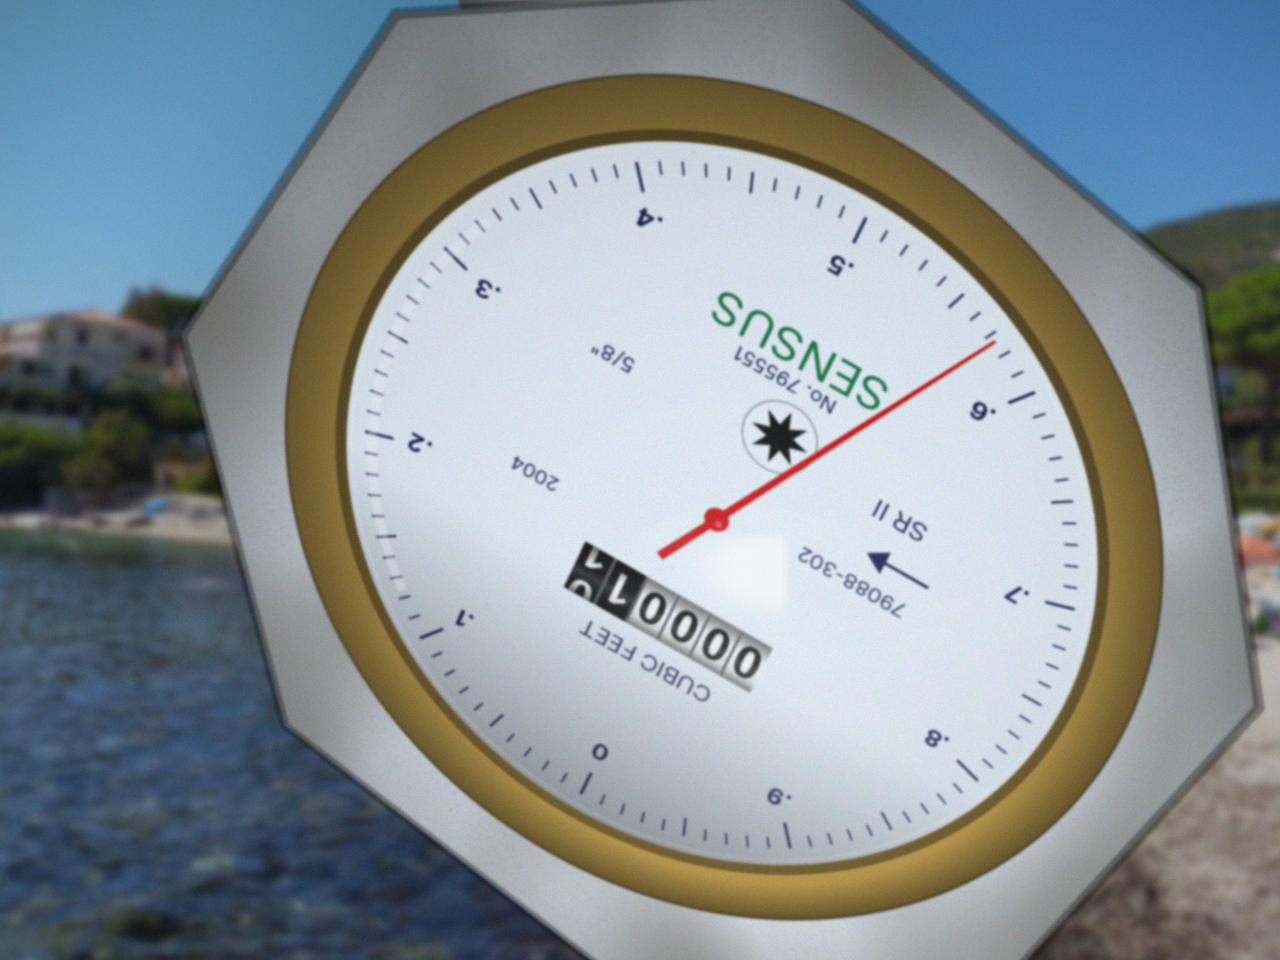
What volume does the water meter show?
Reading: 10.57 ft³
